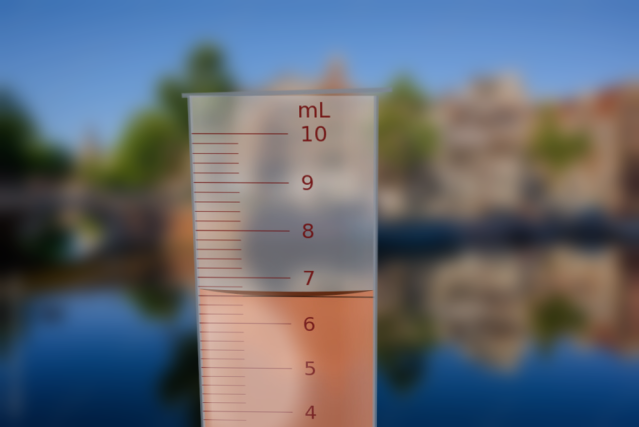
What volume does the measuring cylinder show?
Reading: 6.6 mL
